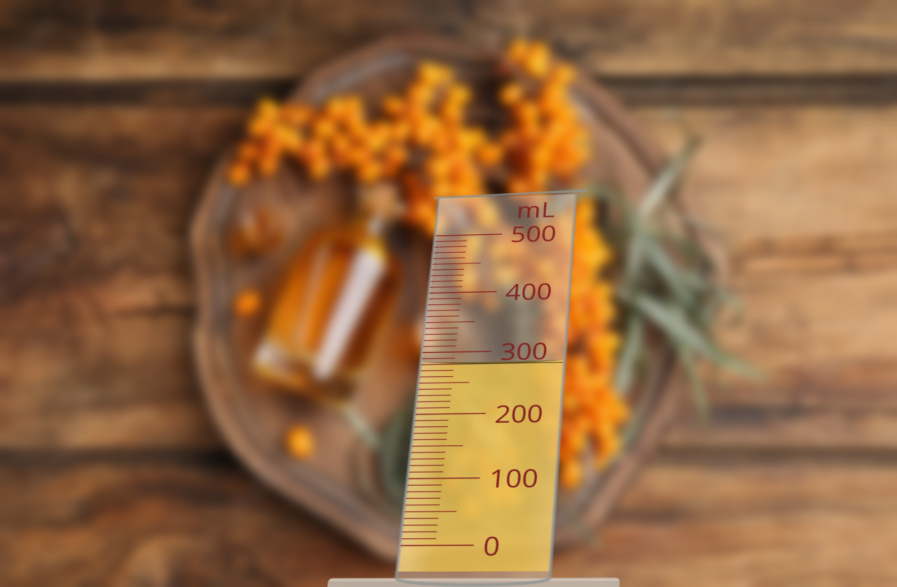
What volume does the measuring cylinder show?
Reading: 280 mL
